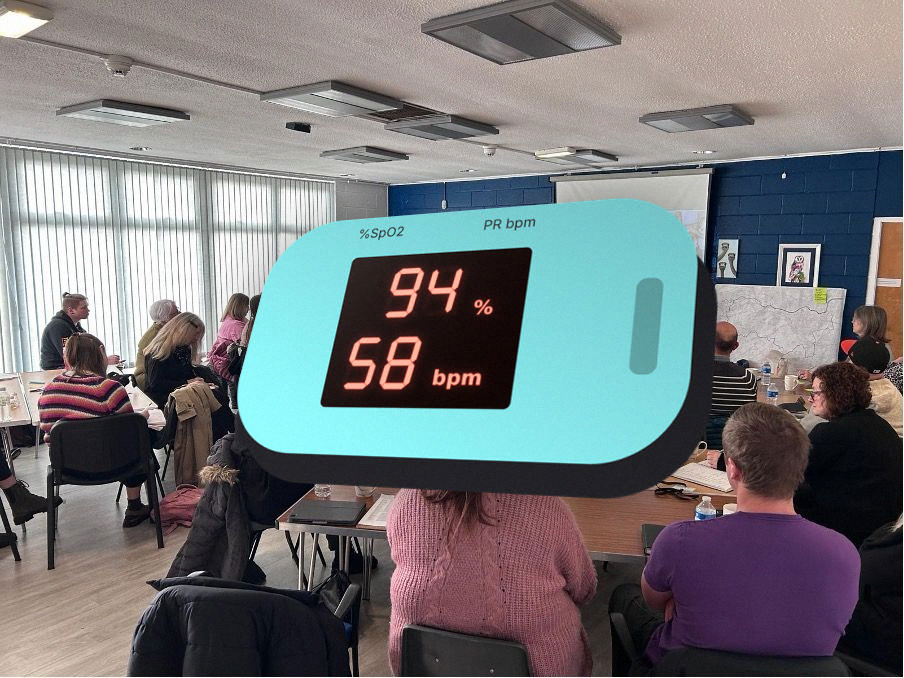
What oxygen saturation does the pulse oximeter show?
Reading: 94 %
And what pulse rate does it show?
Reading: 58 bpm
